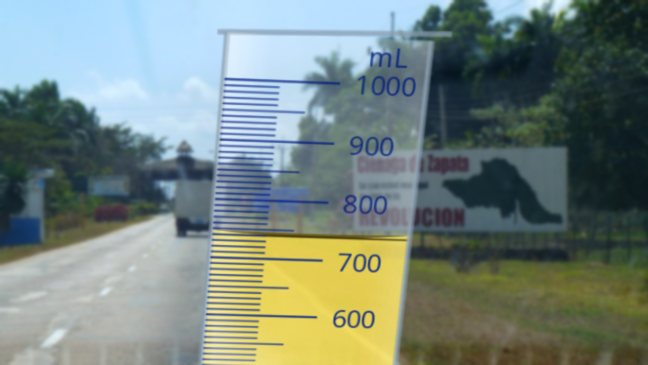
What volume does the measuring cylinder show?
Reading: 740 mL
